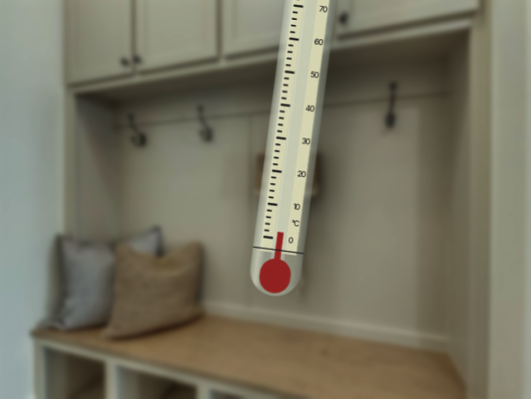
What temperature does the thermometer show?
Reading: 2 °C
